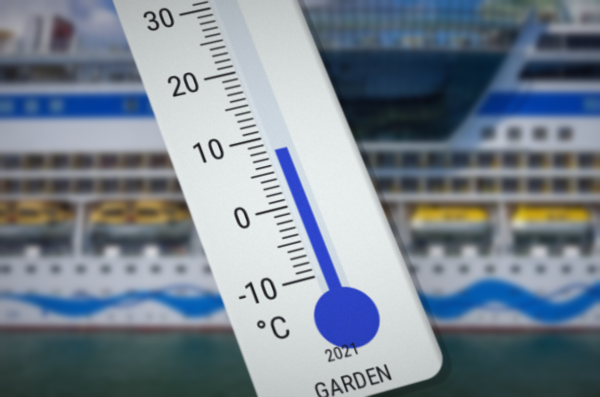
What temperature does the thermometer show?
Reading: 8 °C
